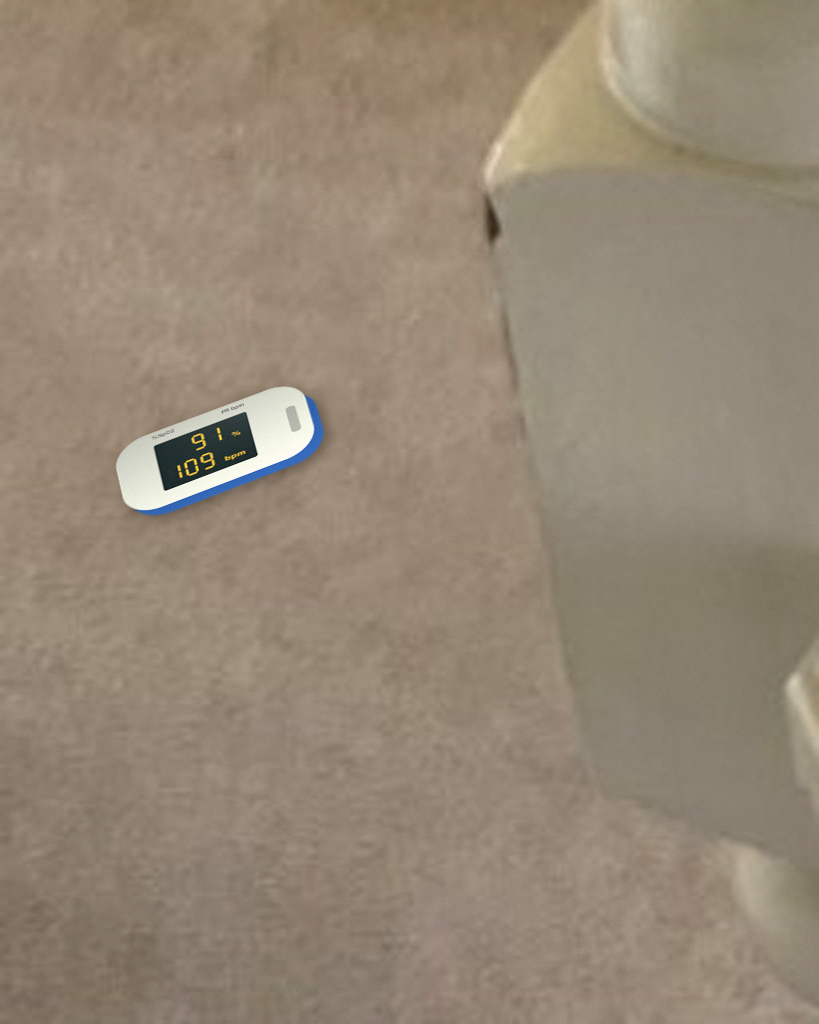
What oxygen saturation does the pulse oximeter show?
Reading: 91 %
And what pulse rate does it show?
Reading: 109 bpm
